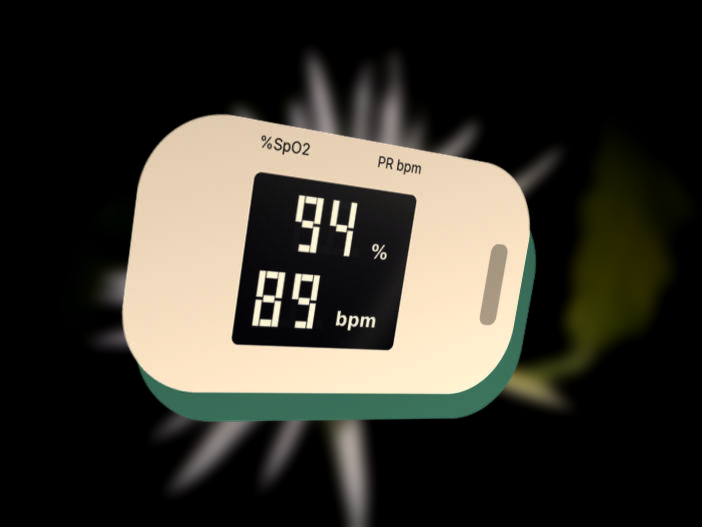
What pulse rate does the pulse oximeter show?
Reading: 89 bpm
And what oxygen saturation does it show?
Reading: 94 %
